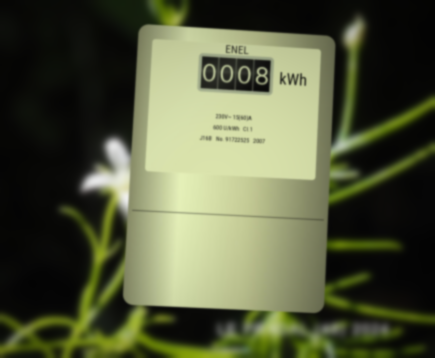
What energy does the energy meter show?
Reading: 8 kWh
